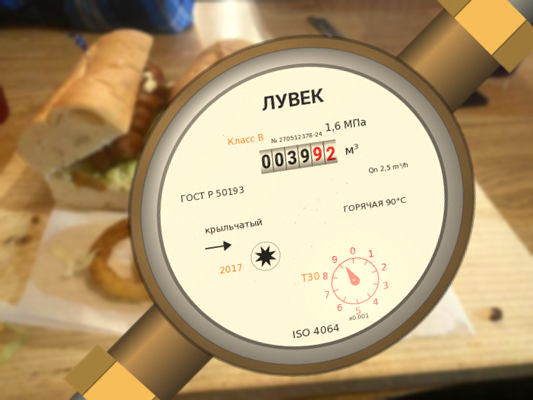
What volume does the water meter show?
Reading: 39.919 m³
